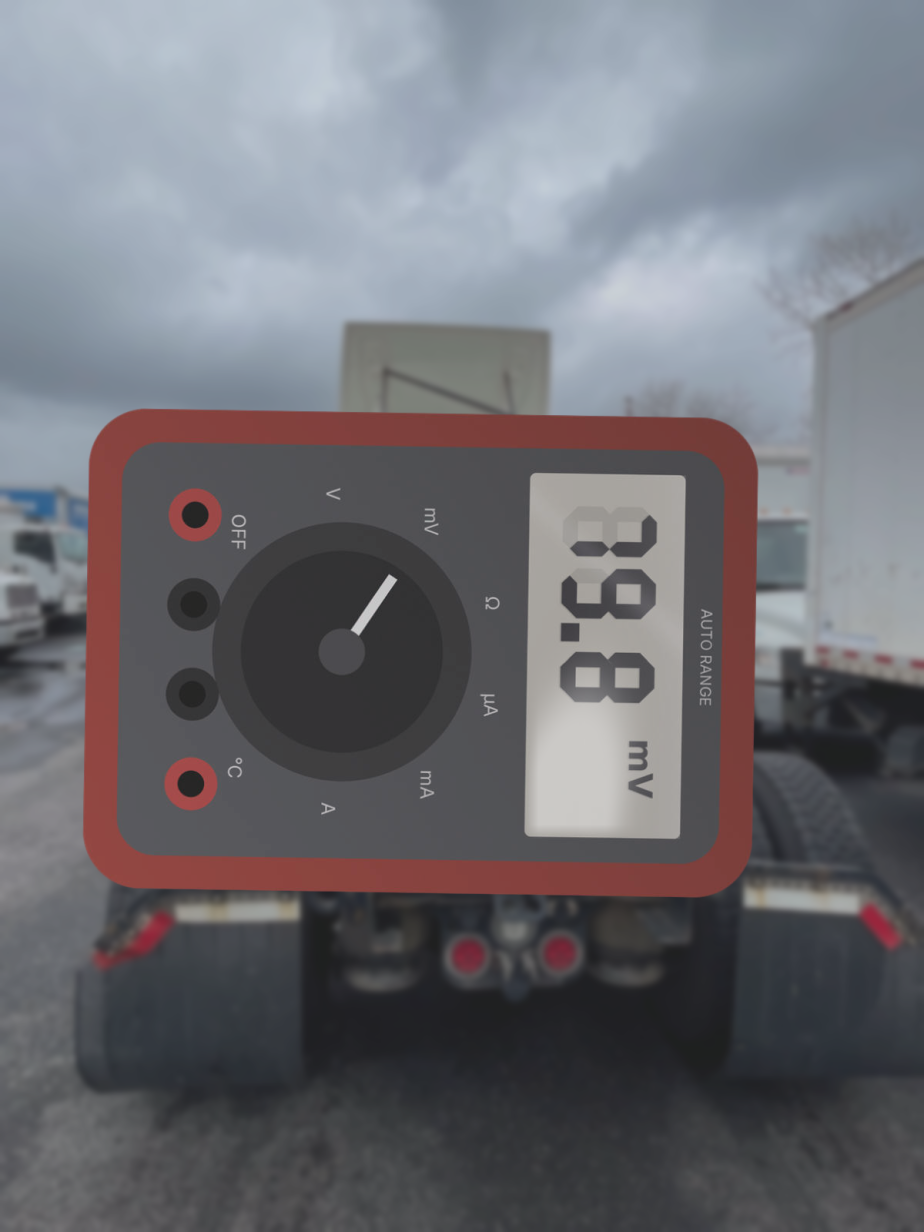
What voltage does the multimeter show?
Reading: 79.8 mV
